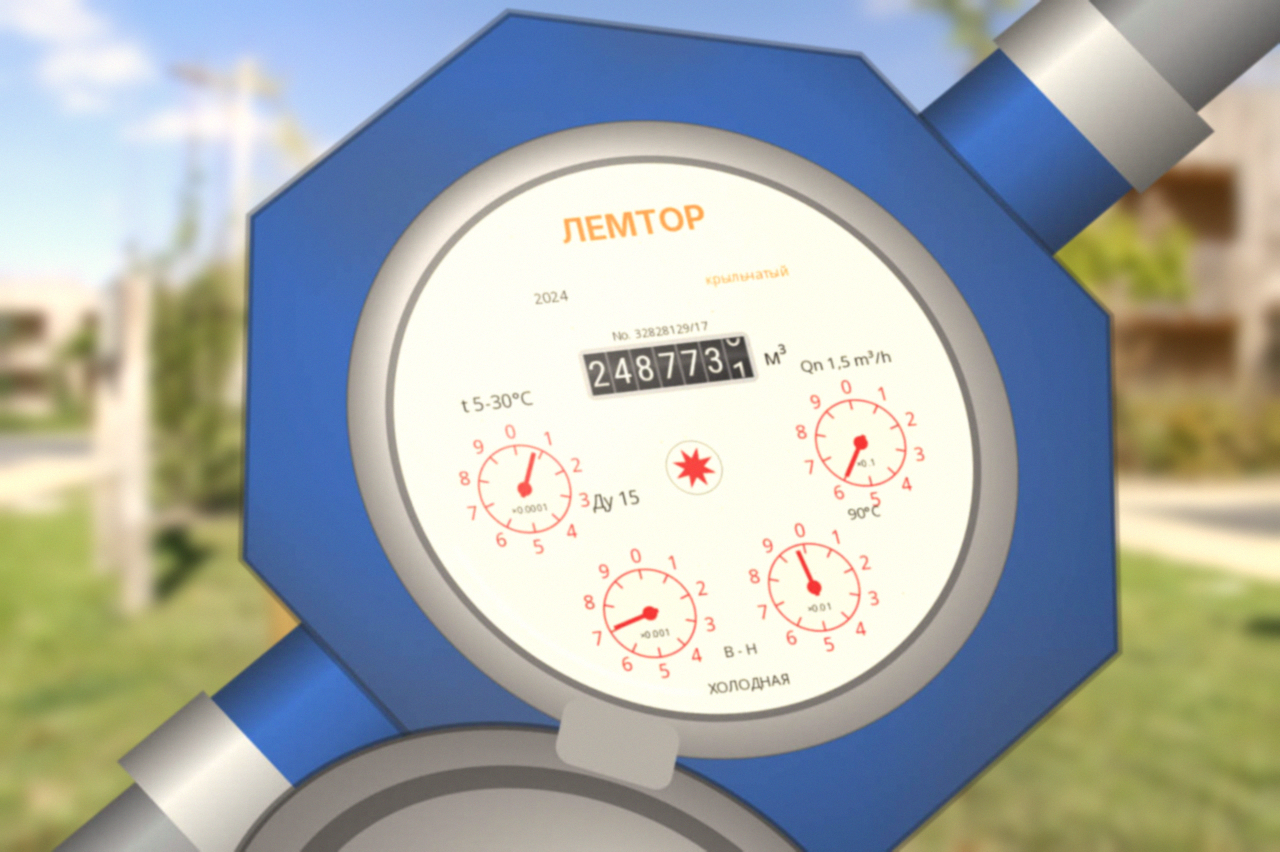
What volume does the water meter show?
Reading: 2487730.5970 m³
